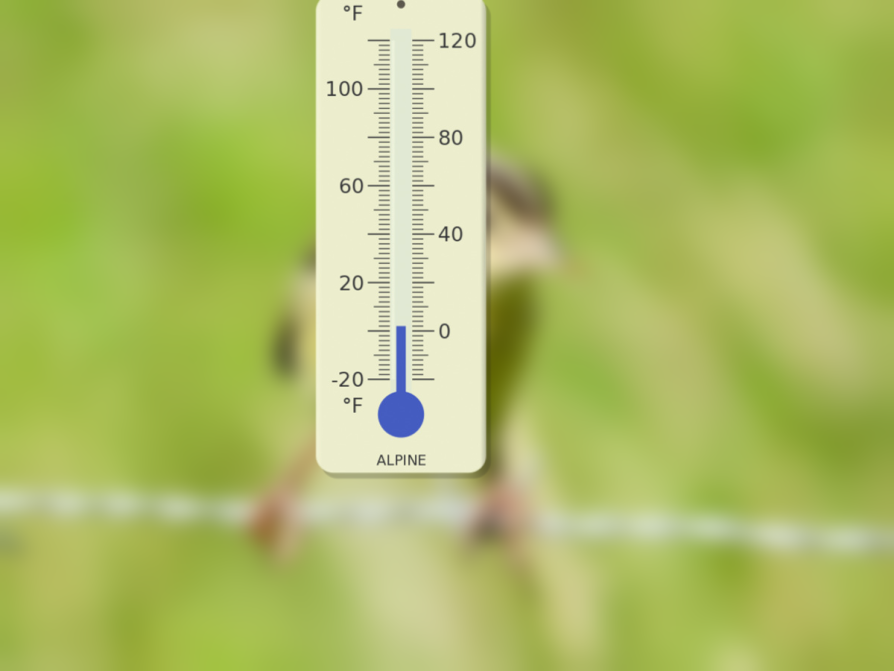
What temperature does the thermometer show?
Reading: 2 °F
